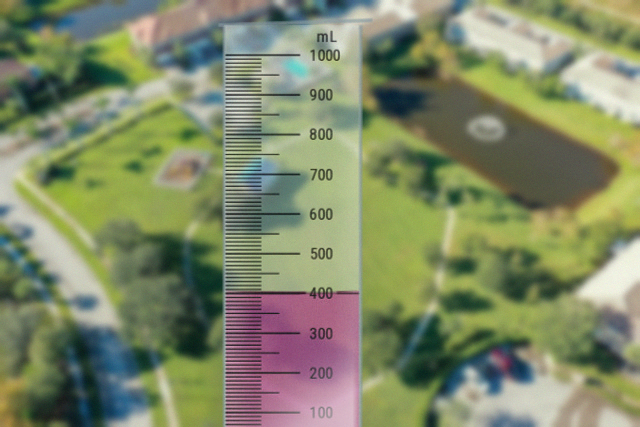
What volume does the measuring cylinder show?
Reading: 400 mL
